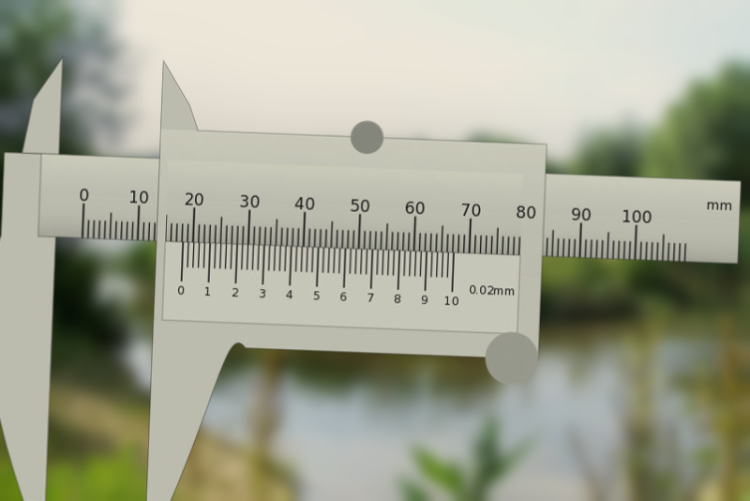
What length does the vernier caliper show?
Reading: 18.2 mm
